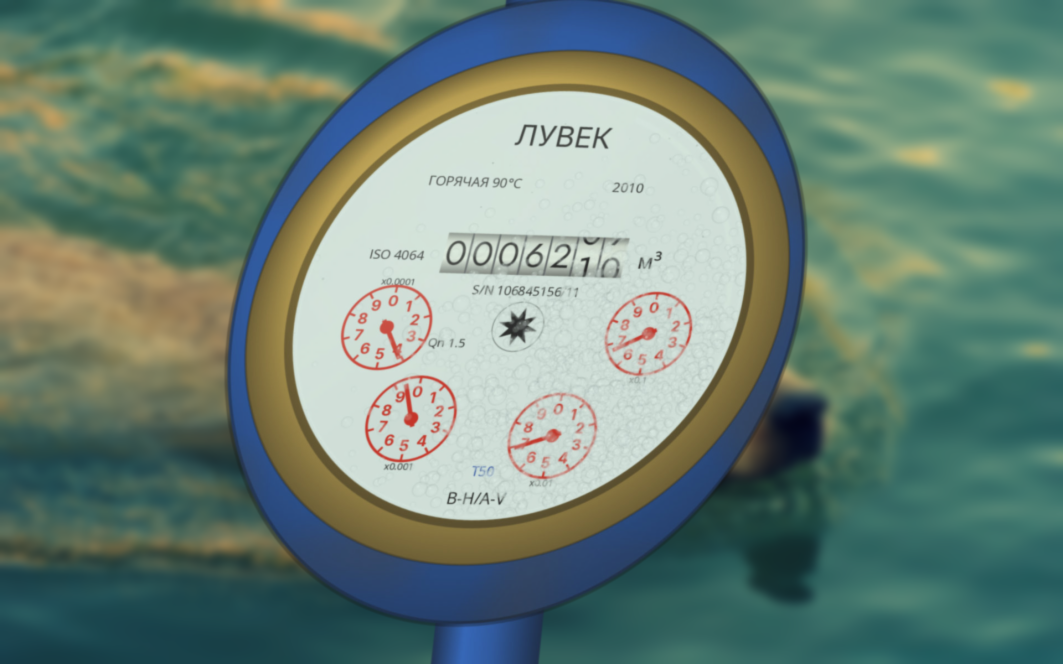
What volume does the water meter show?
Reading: 6209.6694 m³
